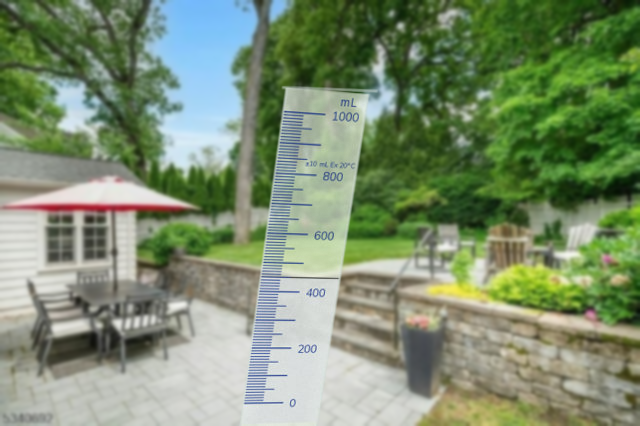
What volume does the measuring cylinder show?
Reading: 450 mL
